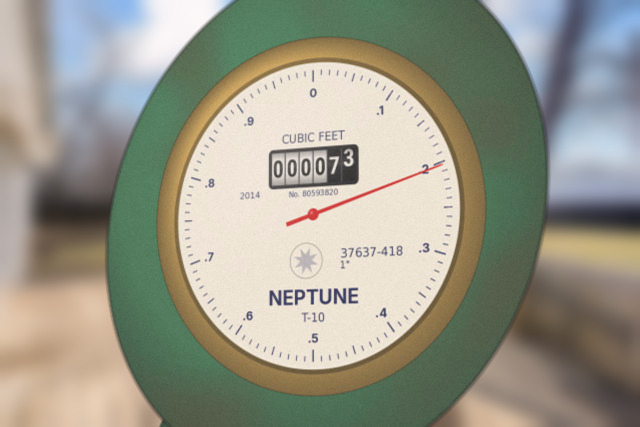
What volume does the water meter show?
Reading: 73.20 ft³
